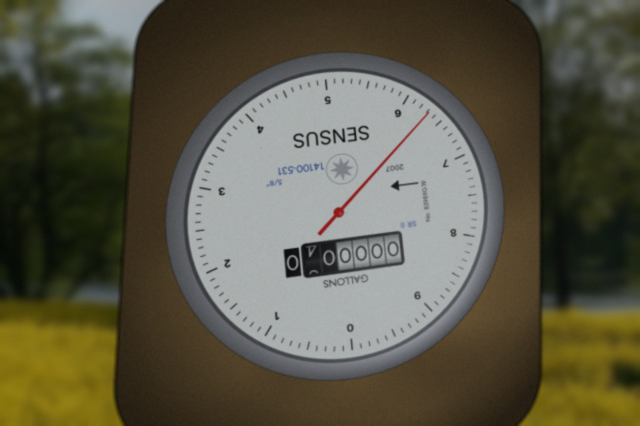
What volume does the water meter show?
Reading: 36.3 gal
